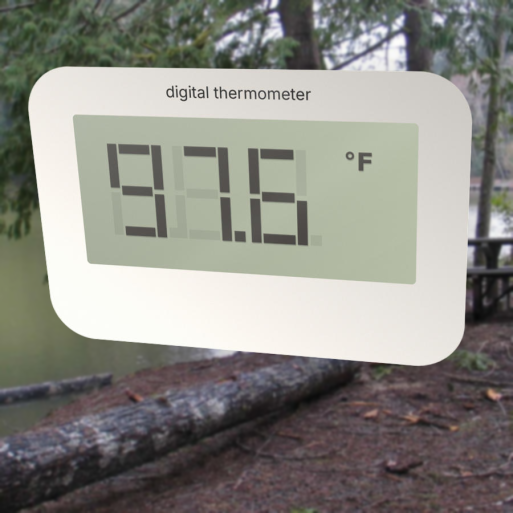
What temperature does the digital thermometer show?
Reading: 97.6 °F
